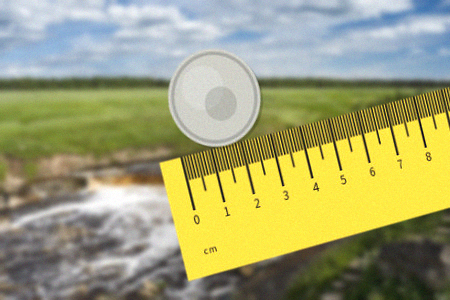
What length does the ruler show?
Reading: 3 cm
